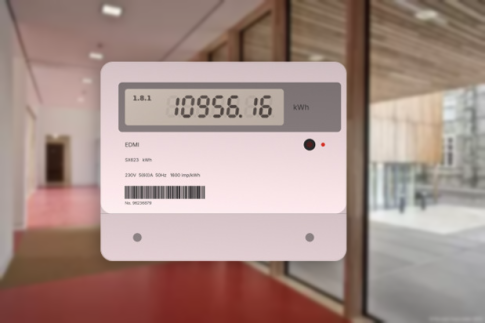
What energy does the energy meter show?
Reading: 10956.16 kWh
